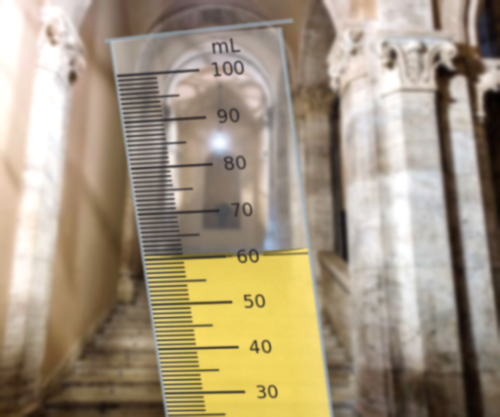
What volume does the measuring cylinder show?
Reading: 60 mL
